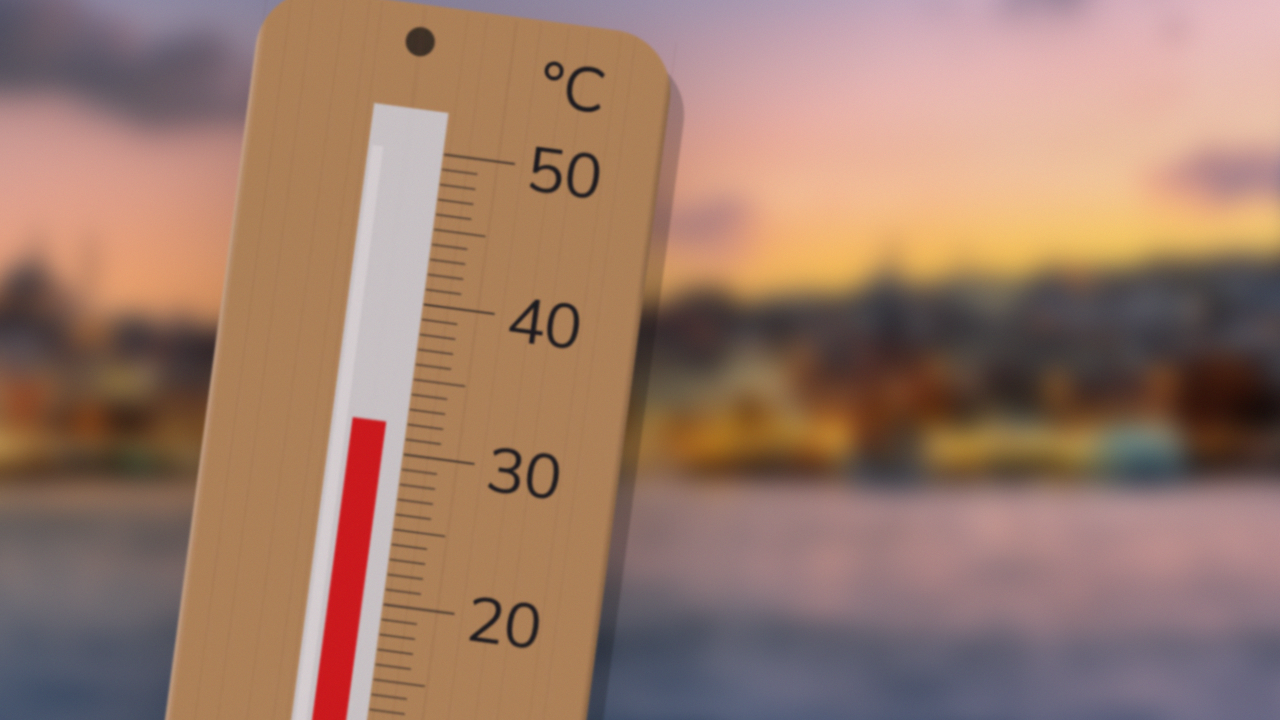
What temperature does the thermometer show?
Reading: 32 °C
